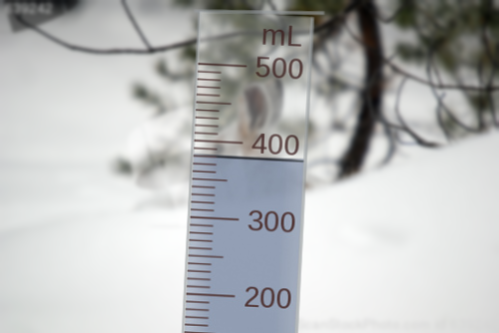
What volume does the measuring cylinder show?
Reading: 380 mL
